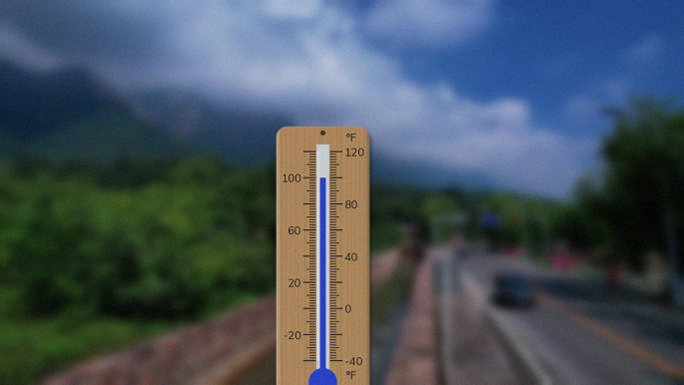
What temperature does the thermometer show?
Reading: 100 °F
